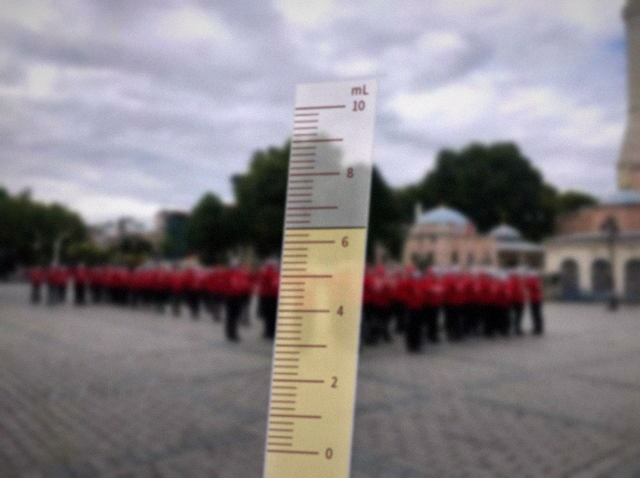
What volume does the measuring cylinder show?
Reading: 6.4 mL
